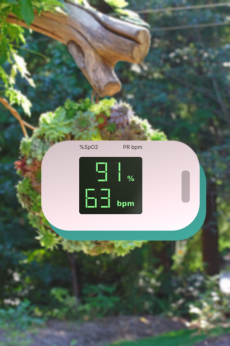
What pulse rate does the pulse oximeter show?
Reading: 63 bpm
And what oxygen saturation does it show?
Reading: 91 %
